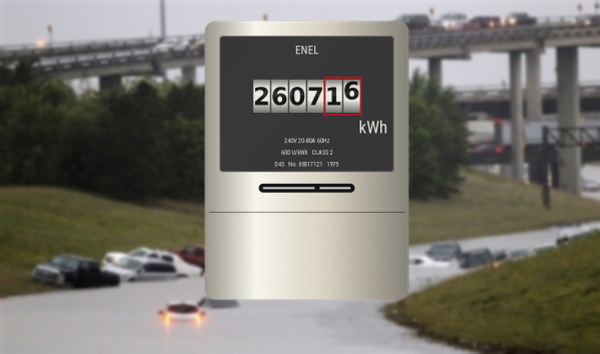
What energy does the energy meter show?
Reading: 2607.16 kWh
